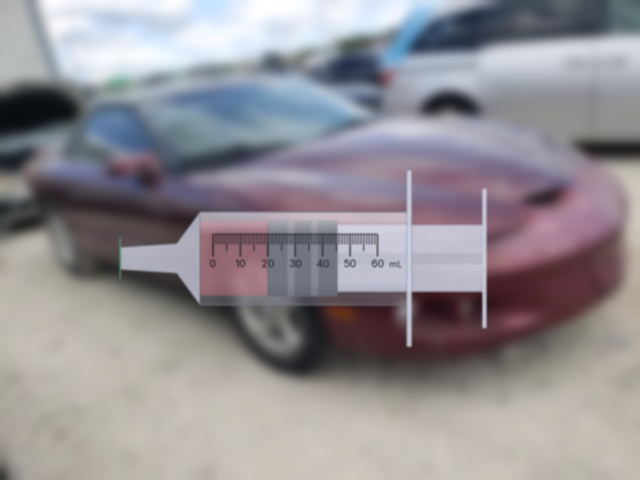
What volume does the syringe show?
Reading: 20 mL
